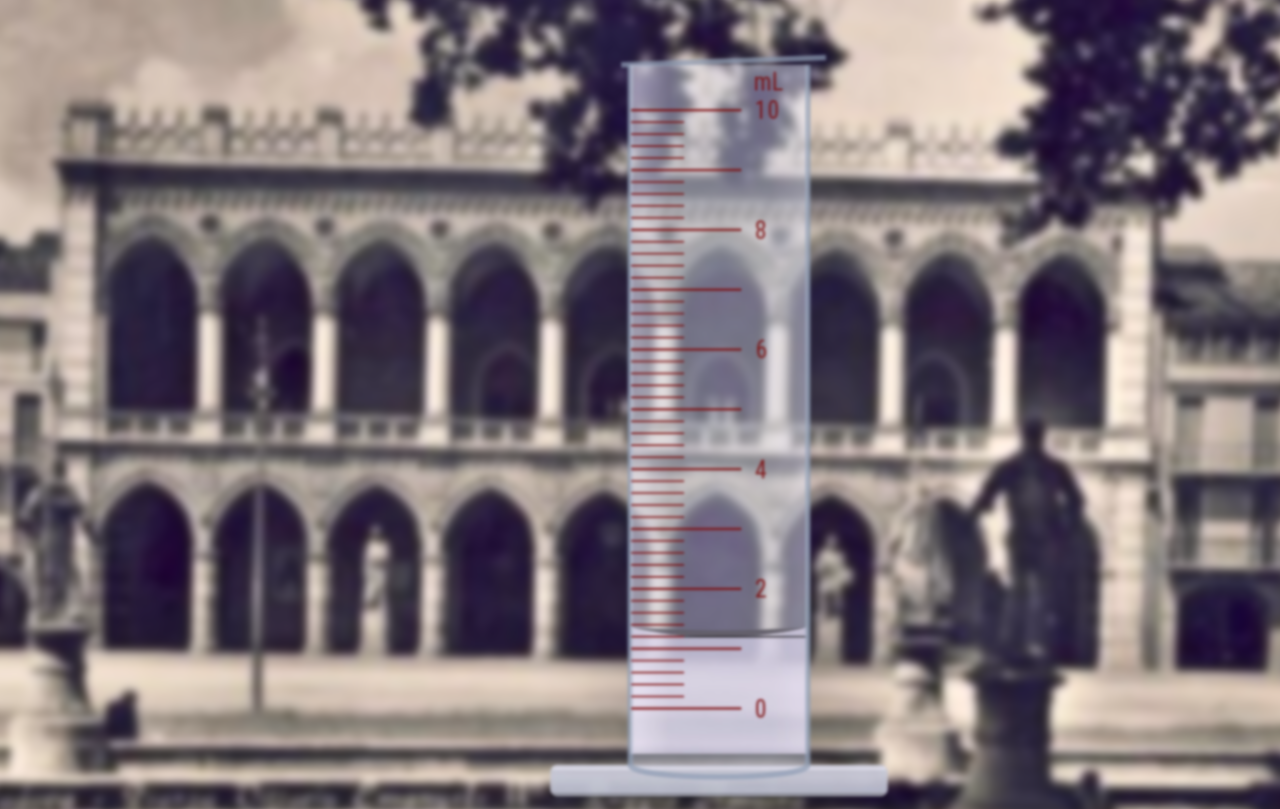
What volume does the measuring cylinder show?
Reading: 1.2 mL
